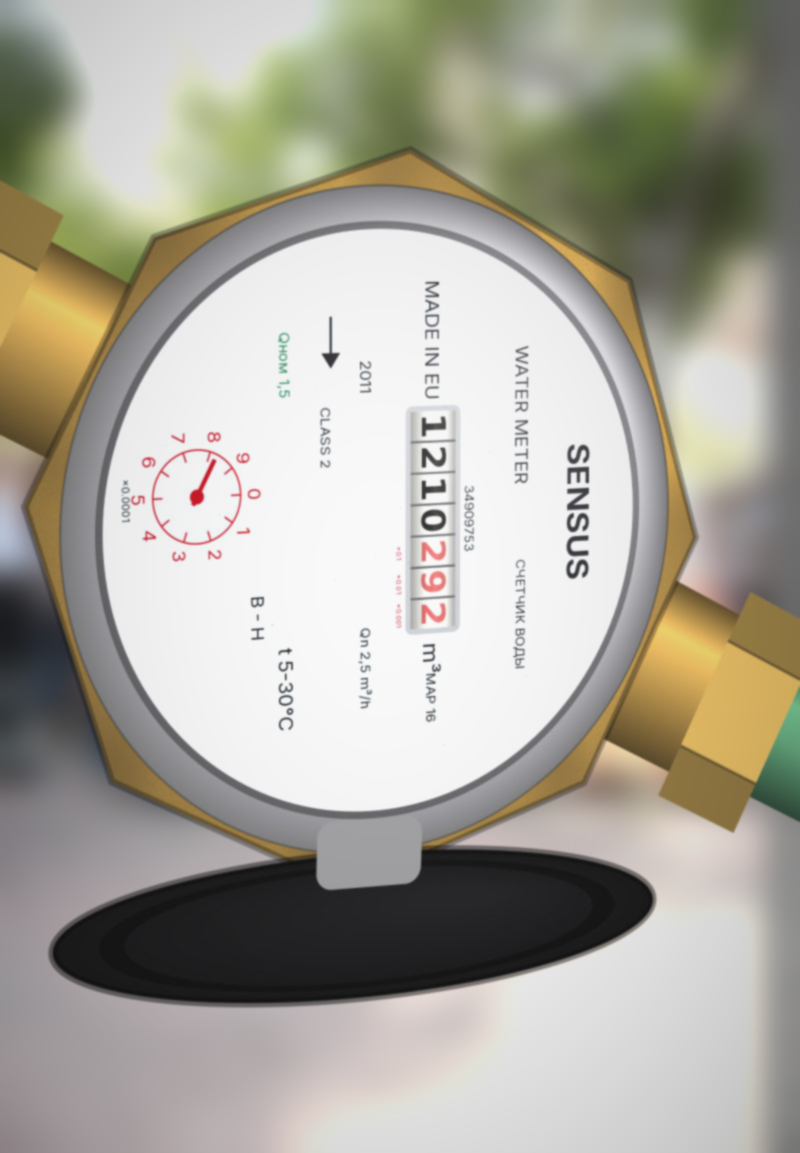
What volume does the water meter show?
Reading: 1210.2928 m³
